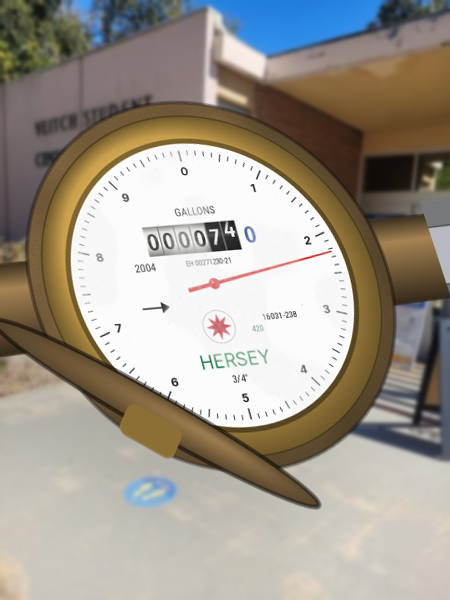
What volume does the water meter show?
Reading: 742.2 gal
